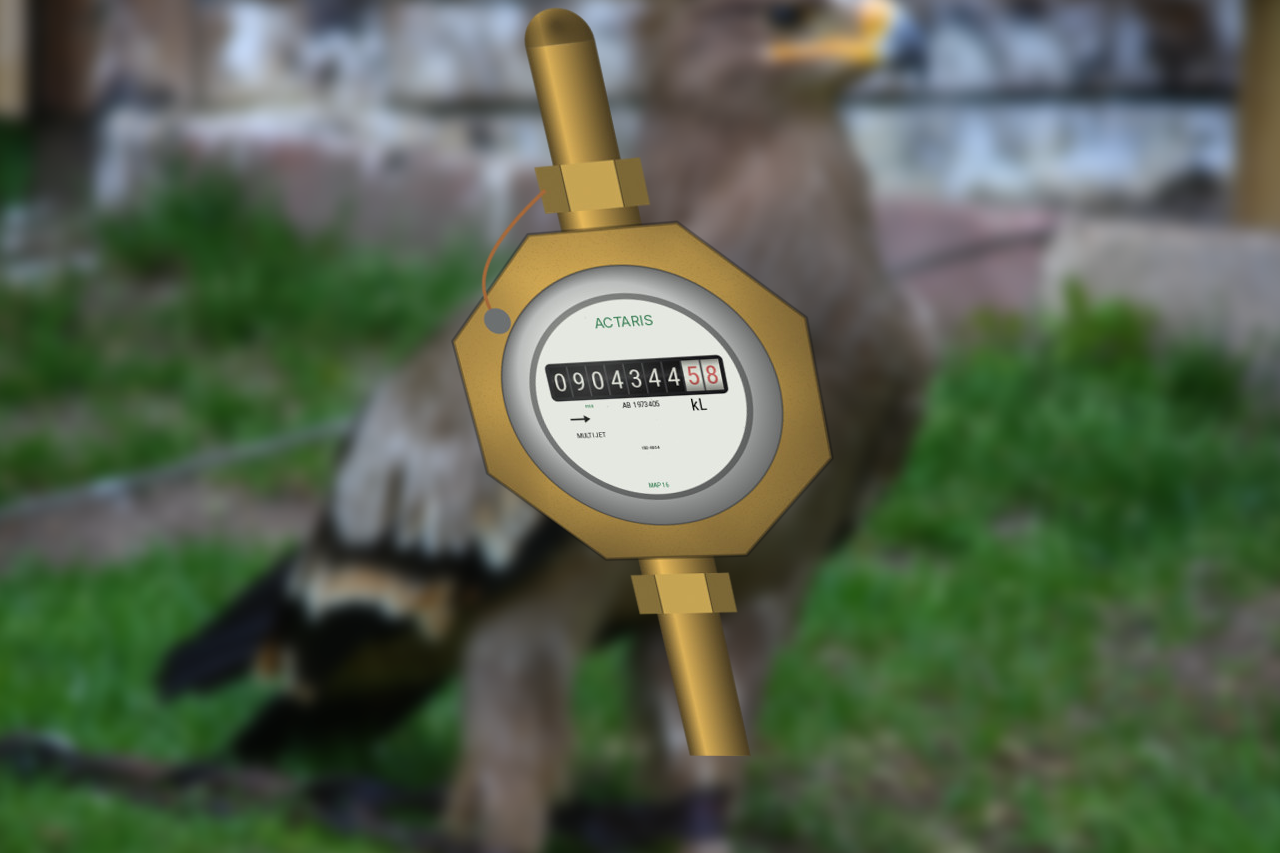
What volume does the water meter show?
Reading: 904344.58 kL
